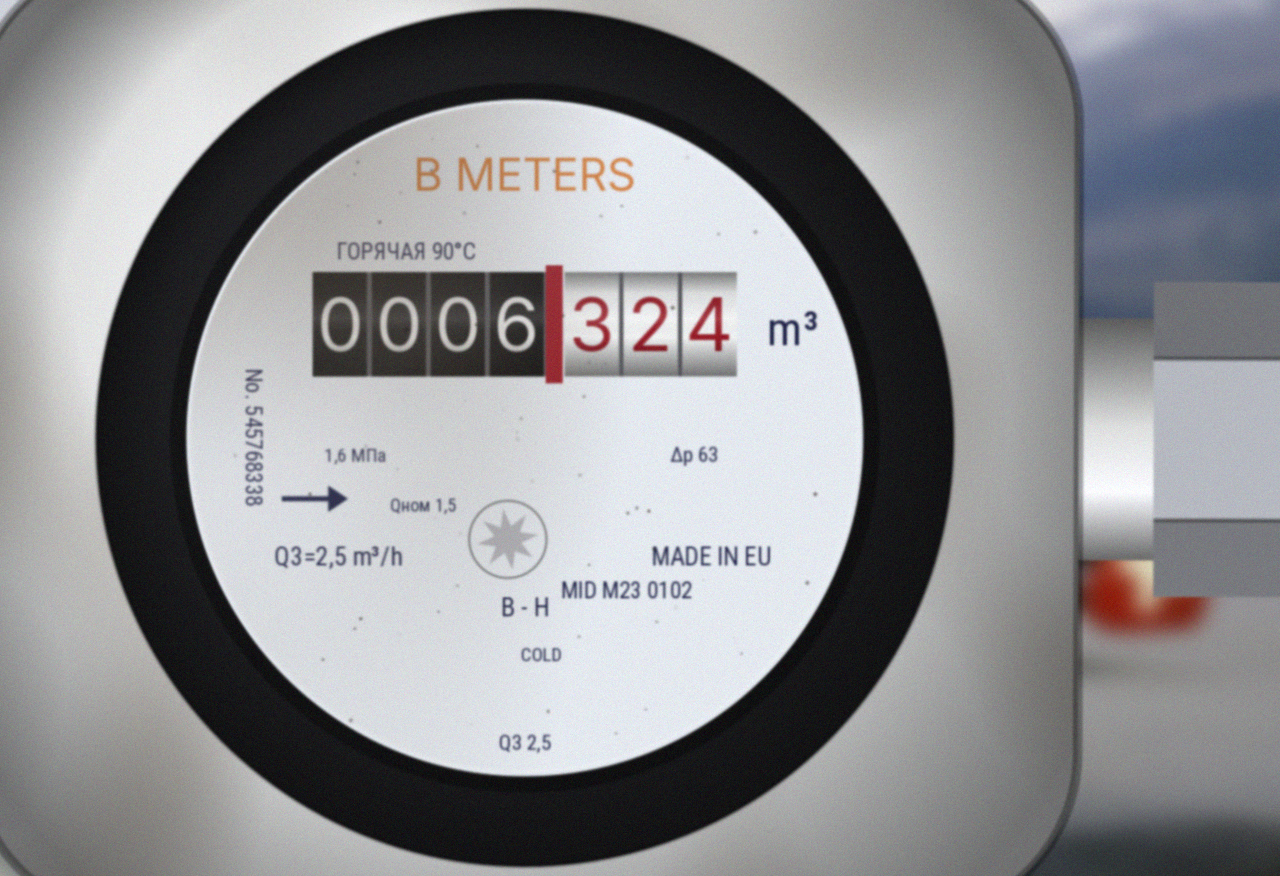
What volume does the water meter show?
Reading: 6.324 m³
